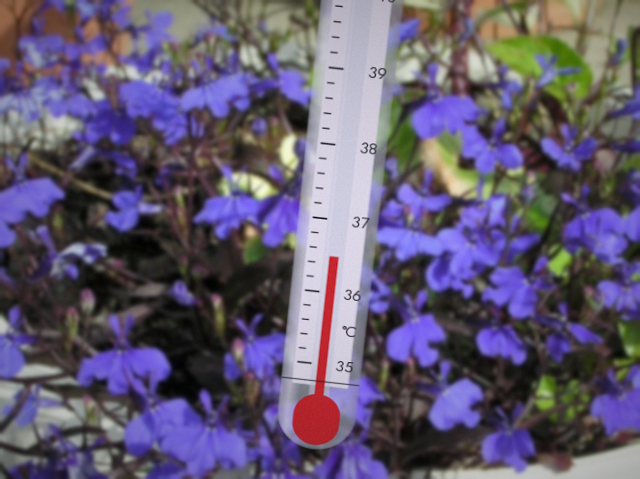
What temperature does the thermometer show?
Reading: 36.5 °C
